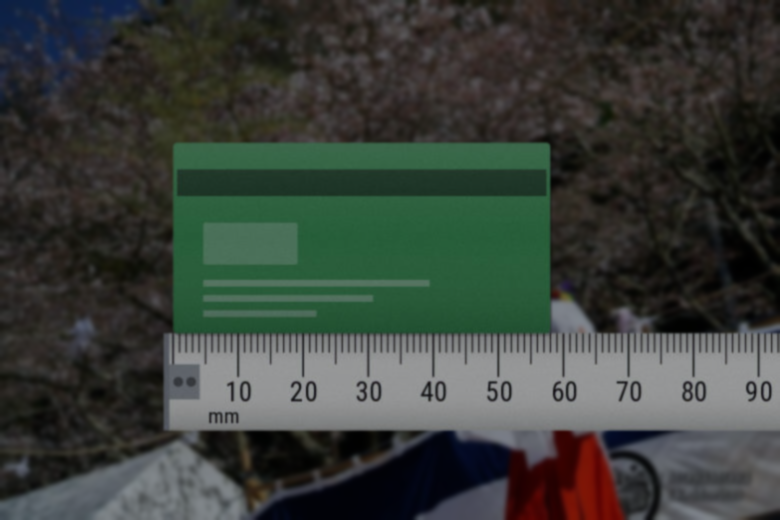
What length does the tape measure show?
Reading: 58 mm
